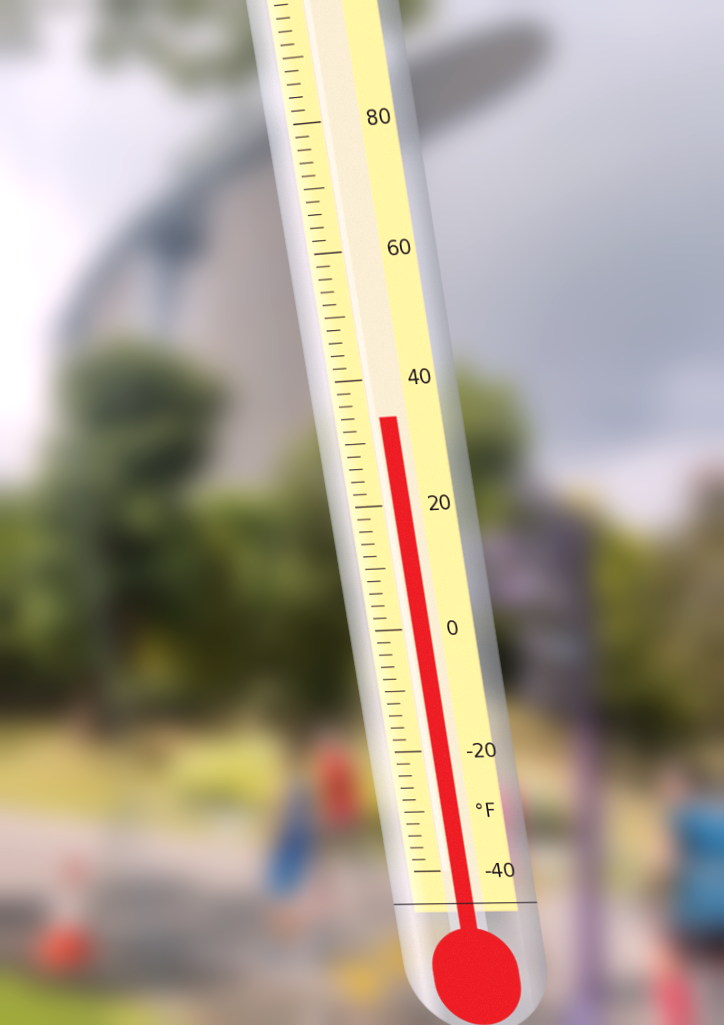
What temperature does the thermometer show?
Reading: 34 °F
